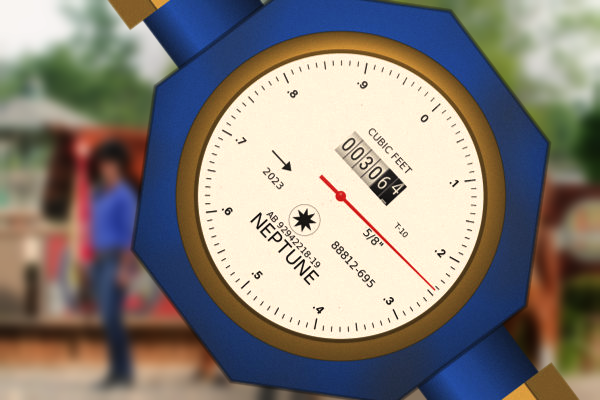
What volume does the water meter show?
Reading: 3064.24 ft³
